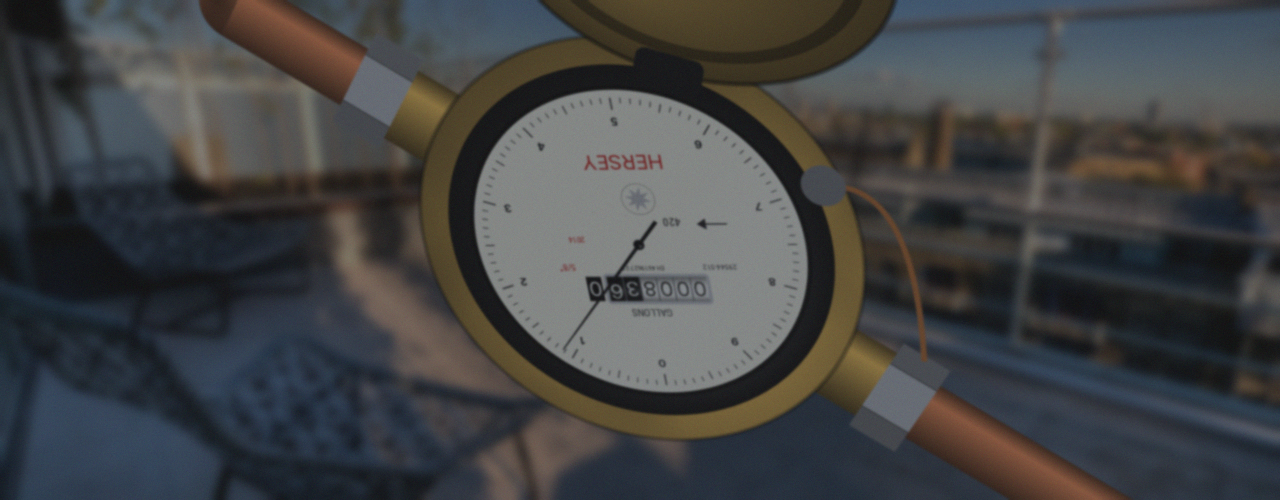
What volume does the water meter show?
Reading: 8361.1 gal
